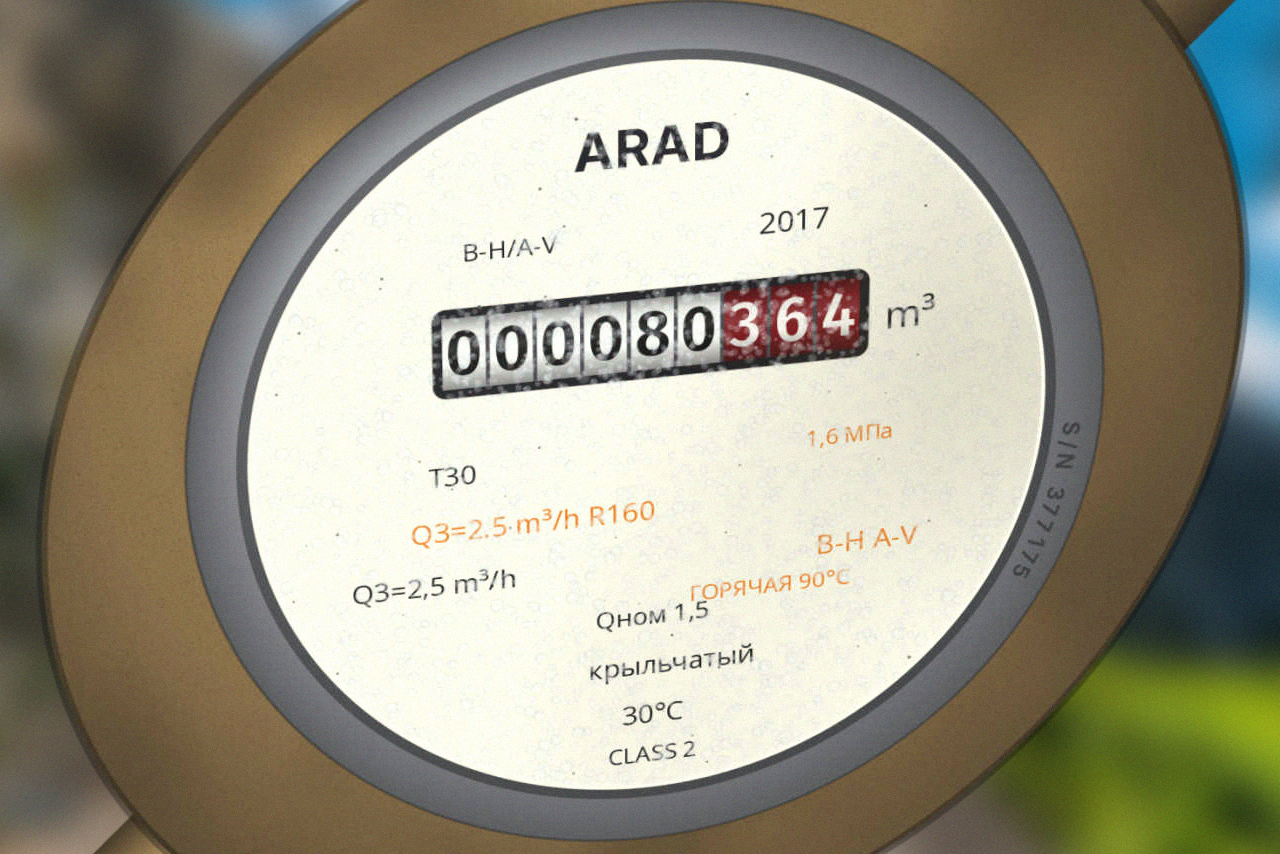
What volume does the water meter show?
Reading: 80.364 m³
